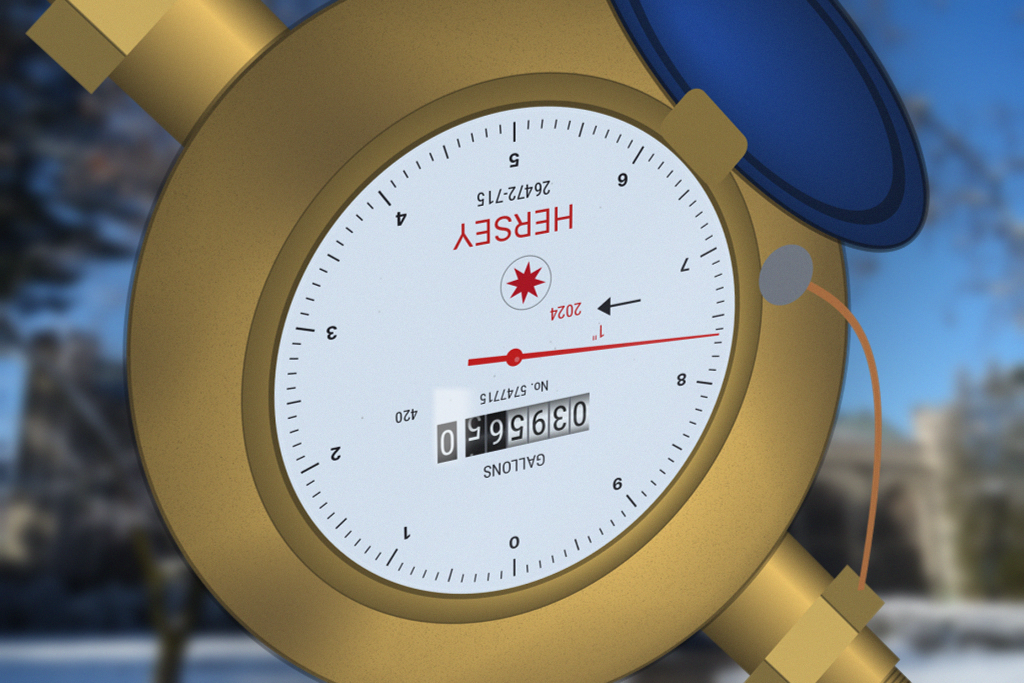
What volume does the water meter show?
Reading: 395647.6 gal
